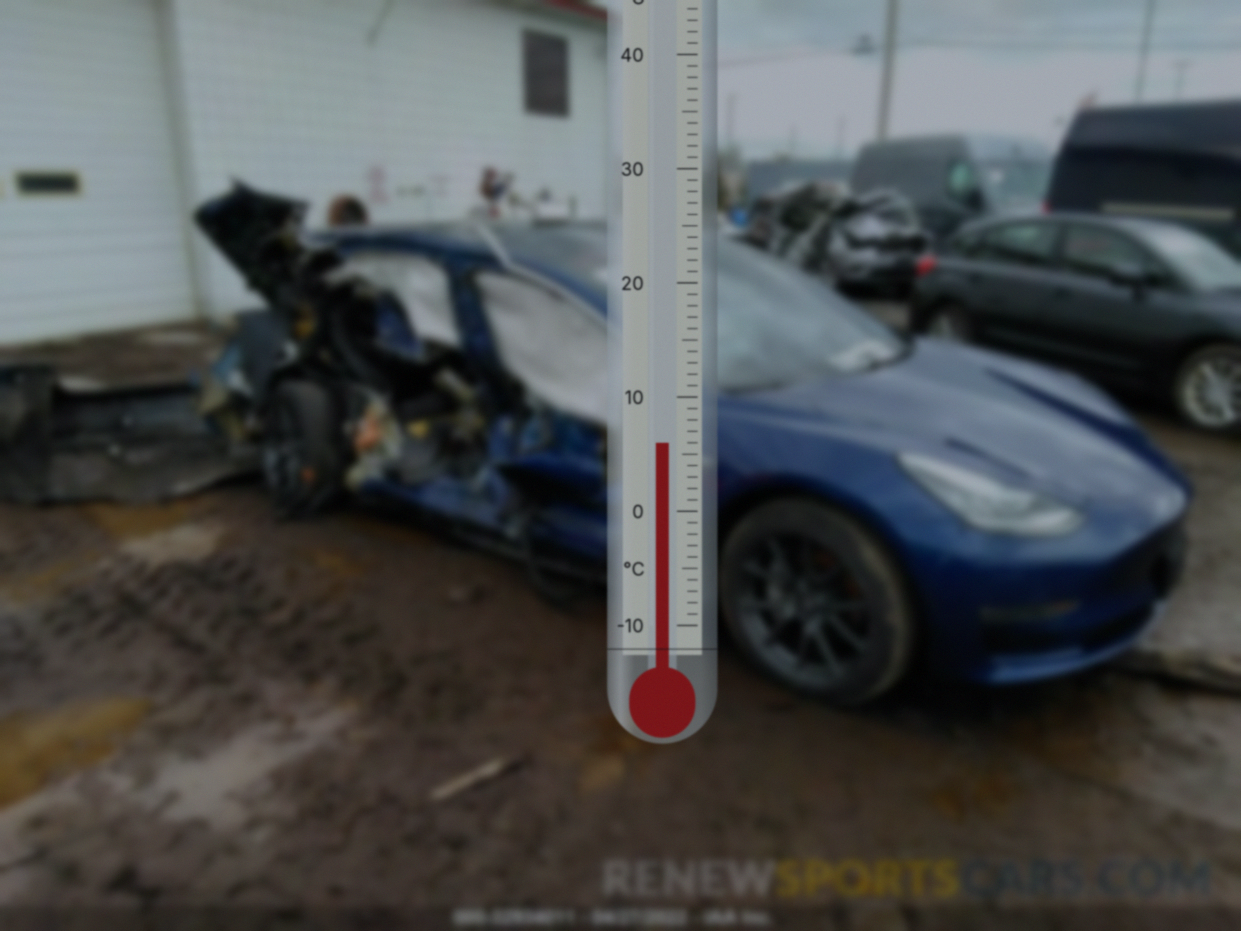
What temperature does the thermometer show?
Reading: 6 °C
